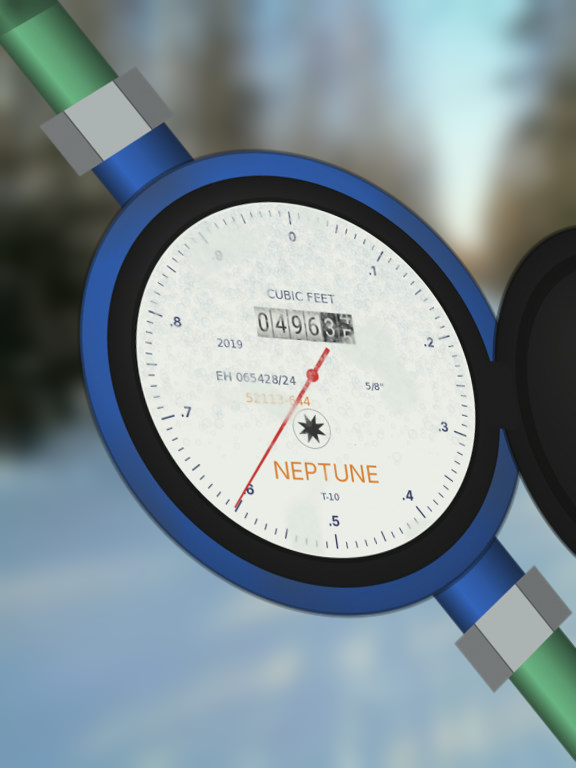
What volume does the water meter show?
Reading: 49634.60 ft³
